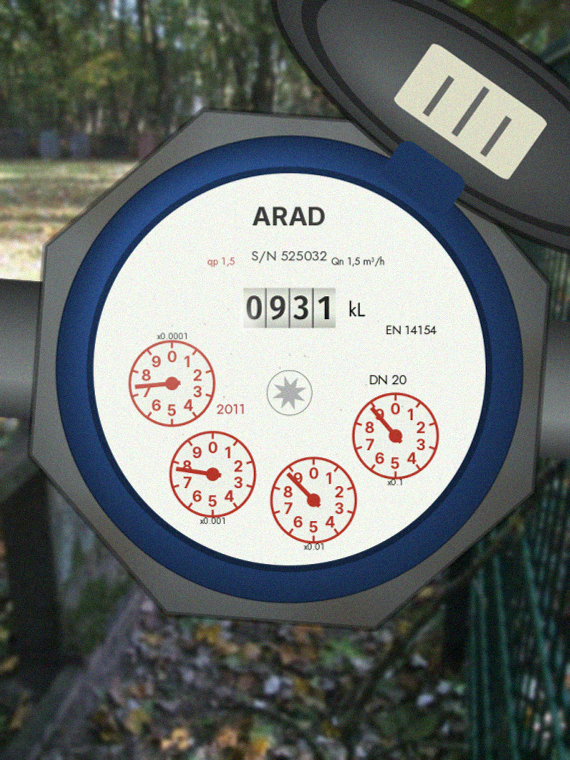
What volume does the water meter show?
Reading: 931.8877 kL
